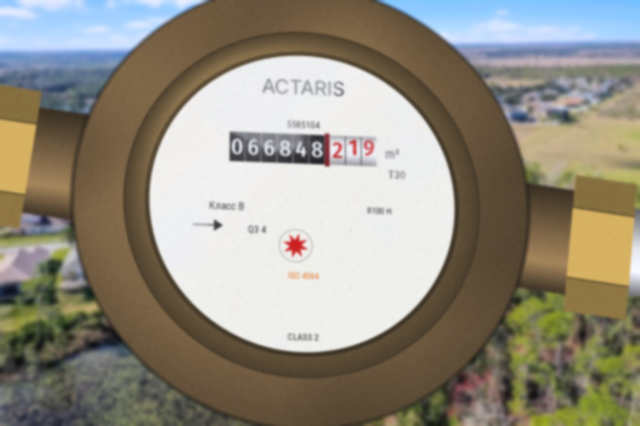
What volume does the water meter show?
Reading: 66848.219 m³
